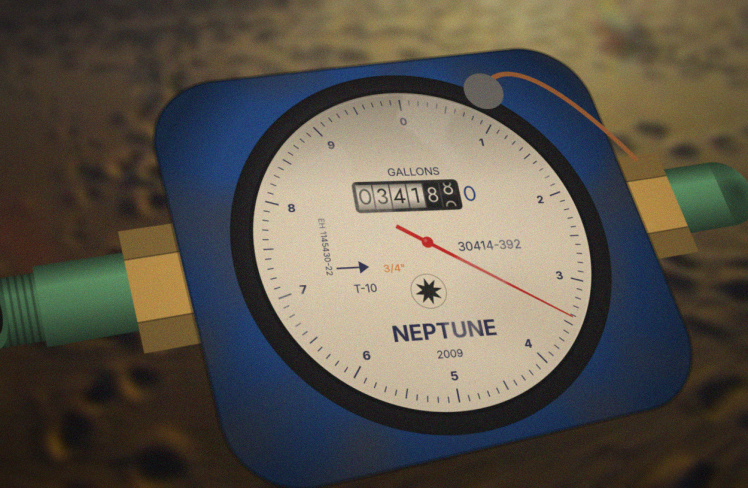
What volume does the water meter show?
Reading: 341883.4 gal
